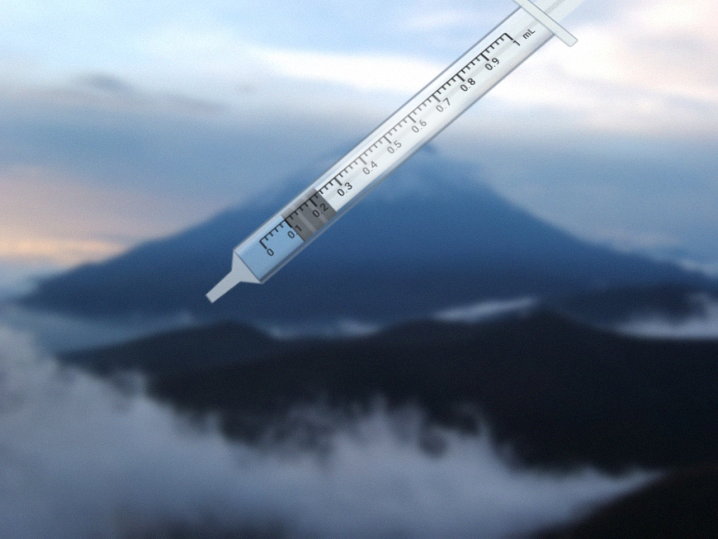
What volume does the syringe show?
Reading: 0.1 mL
